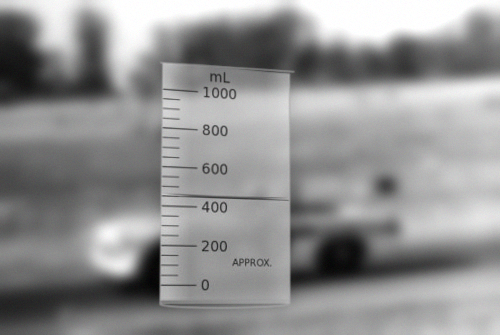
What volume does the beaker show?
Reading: 450 mL
